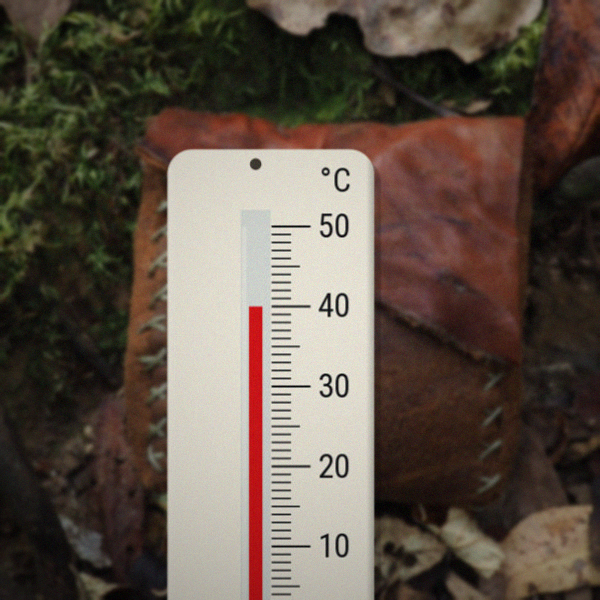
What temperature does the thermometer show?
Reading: 40 °C
